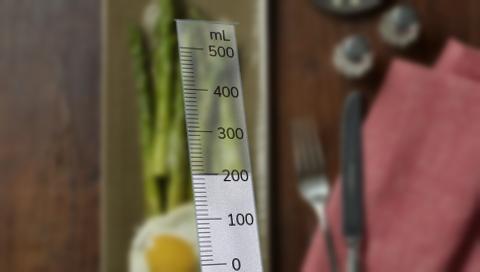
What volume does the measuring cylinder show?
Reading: 200 mL
